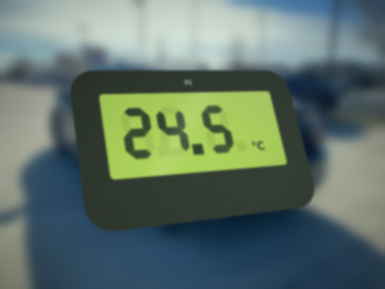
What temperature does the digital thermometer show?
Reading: 24.5 °C
